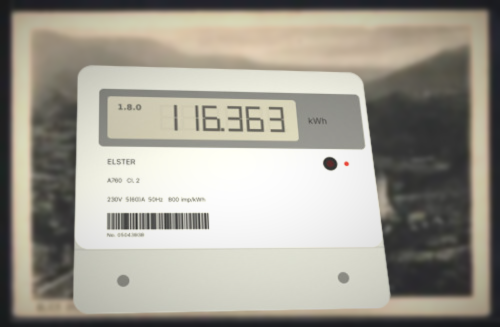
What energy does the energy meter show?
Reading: 116.363 kWh
